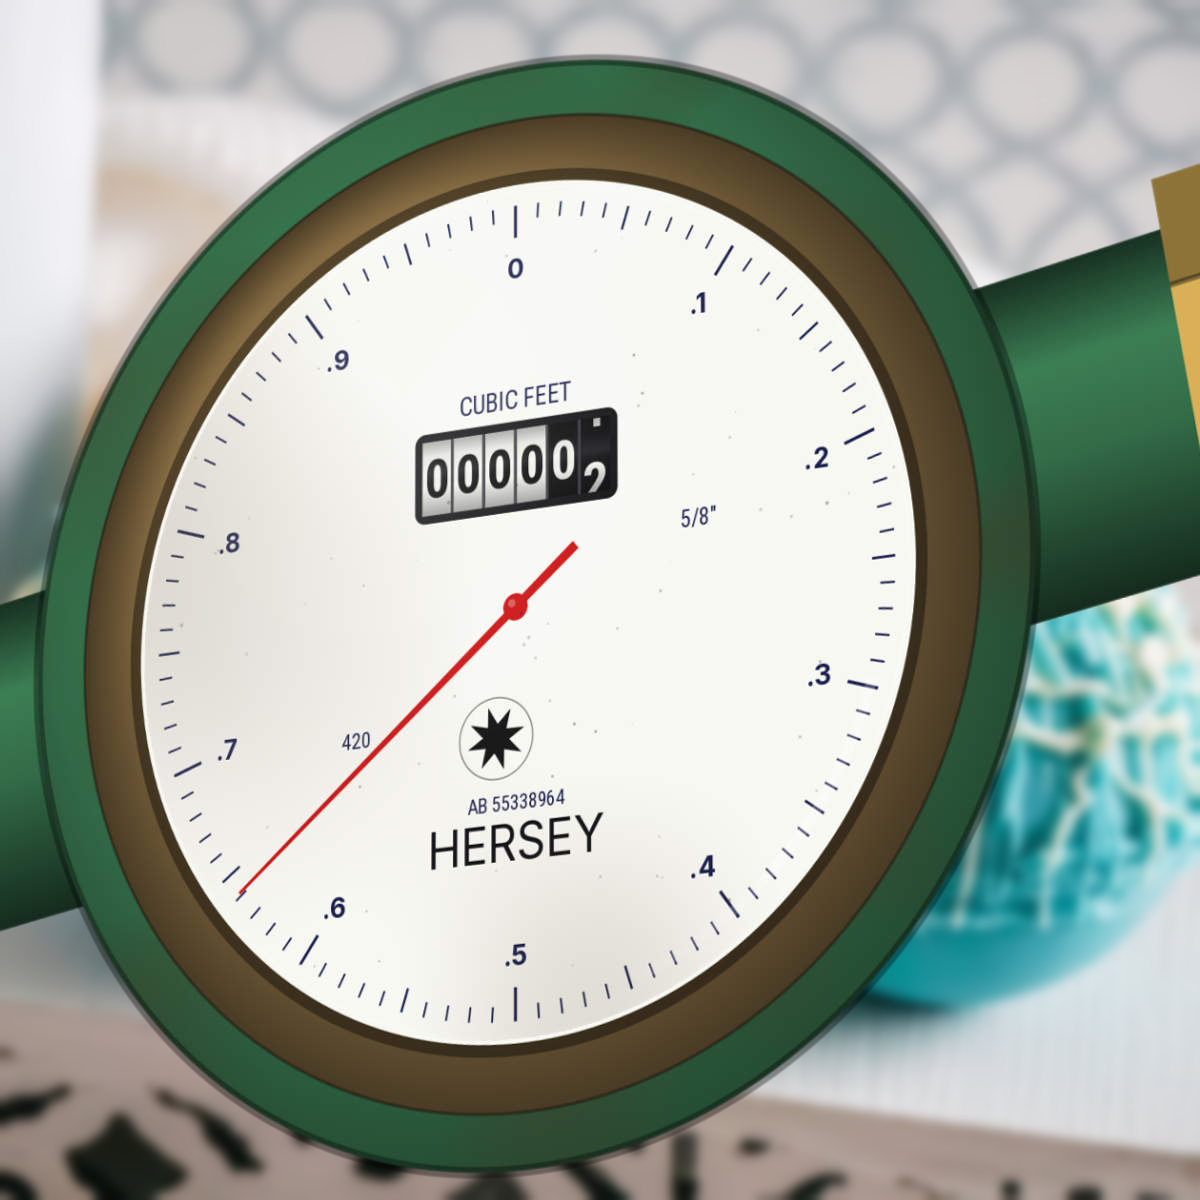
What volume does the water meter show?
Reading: 1.64 ft³
